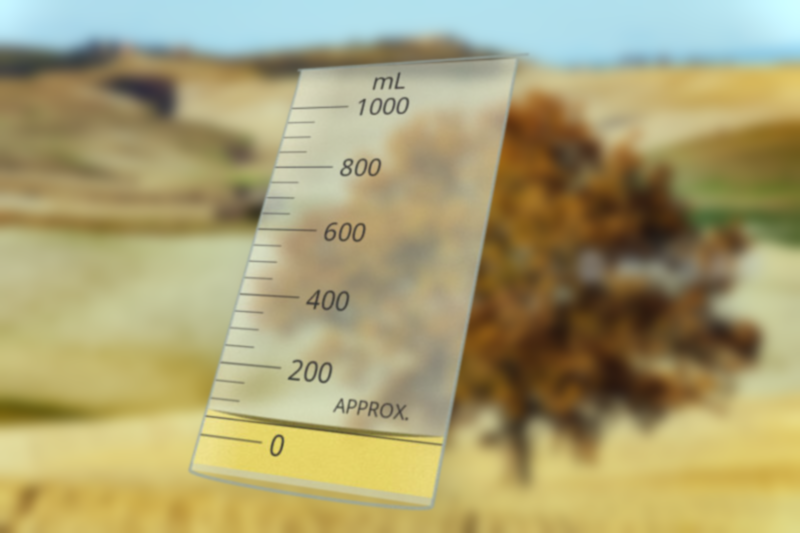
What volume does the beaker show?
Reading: 50 mL
